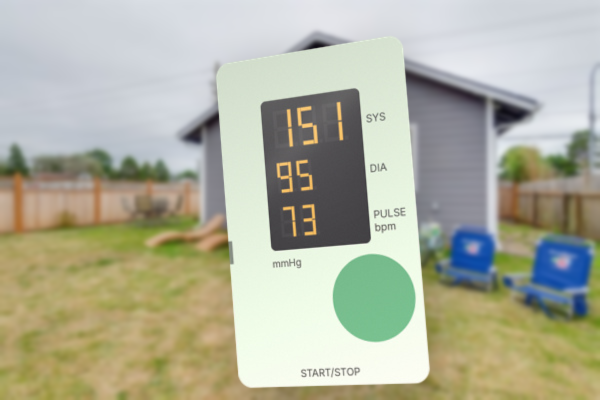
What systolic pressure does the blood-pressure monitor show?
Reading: 151 mmHg
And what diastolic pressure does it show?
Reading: 95 mmHg
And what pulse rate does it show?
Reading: 73 bpm
